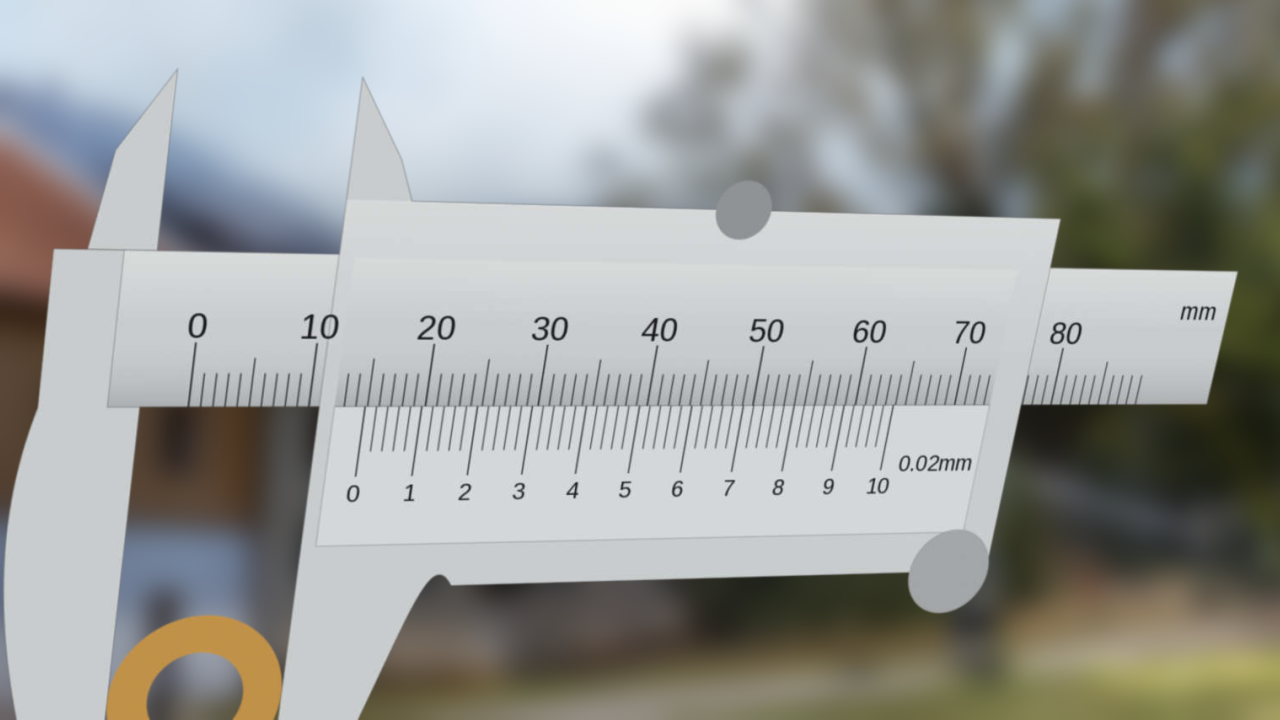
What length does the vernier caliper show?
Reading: 14.8 mm
